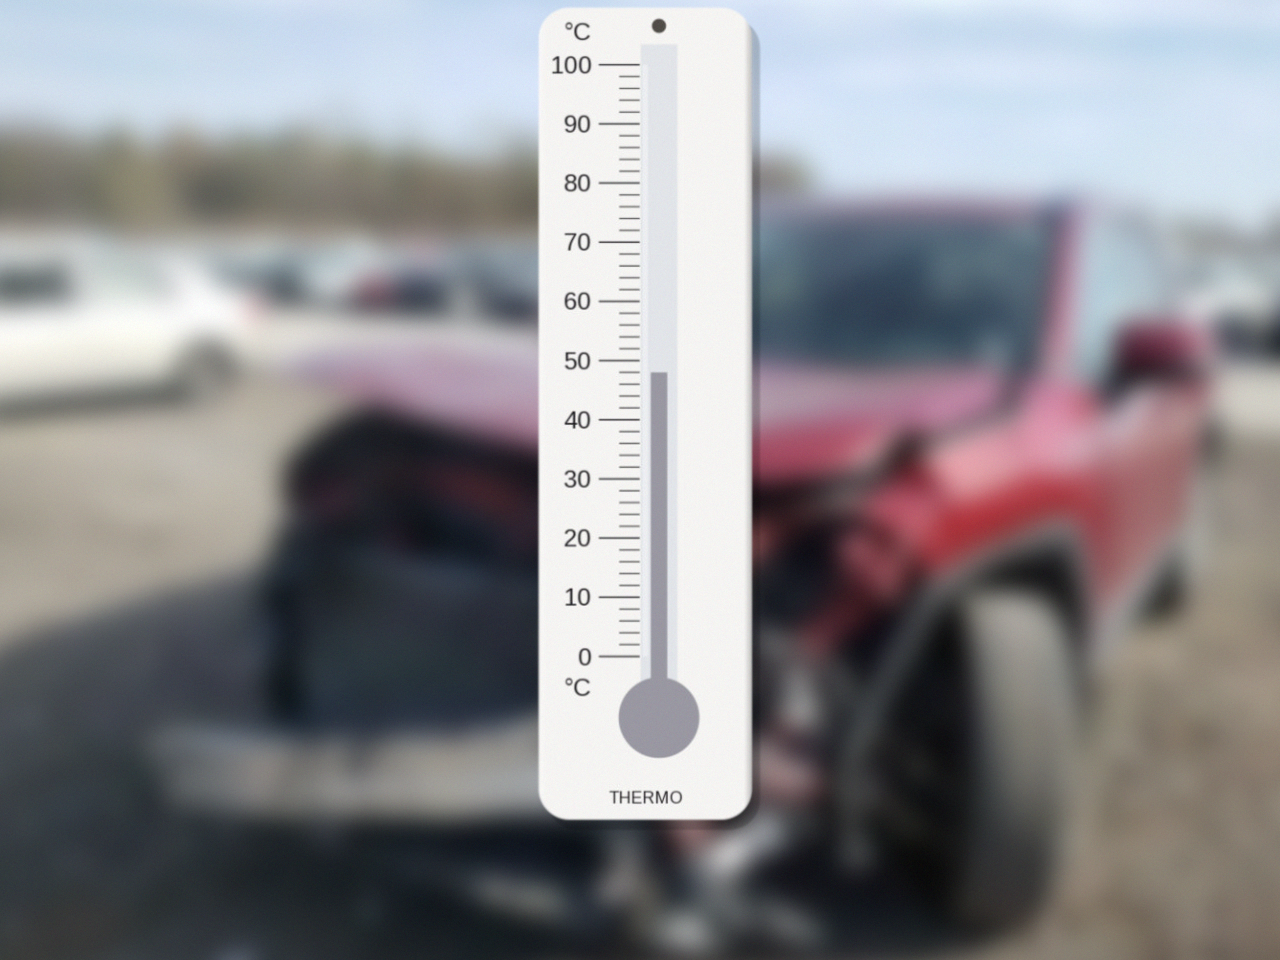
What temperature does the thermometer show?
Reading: 48 °C
